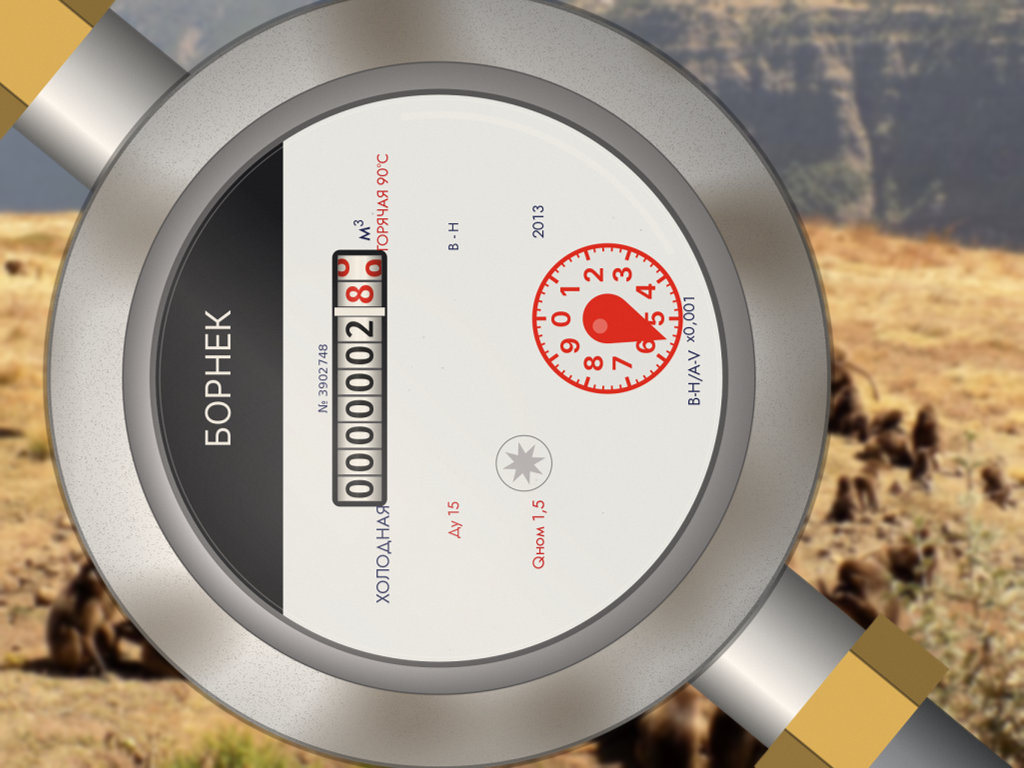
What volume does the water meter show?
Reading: 2.885 m³
